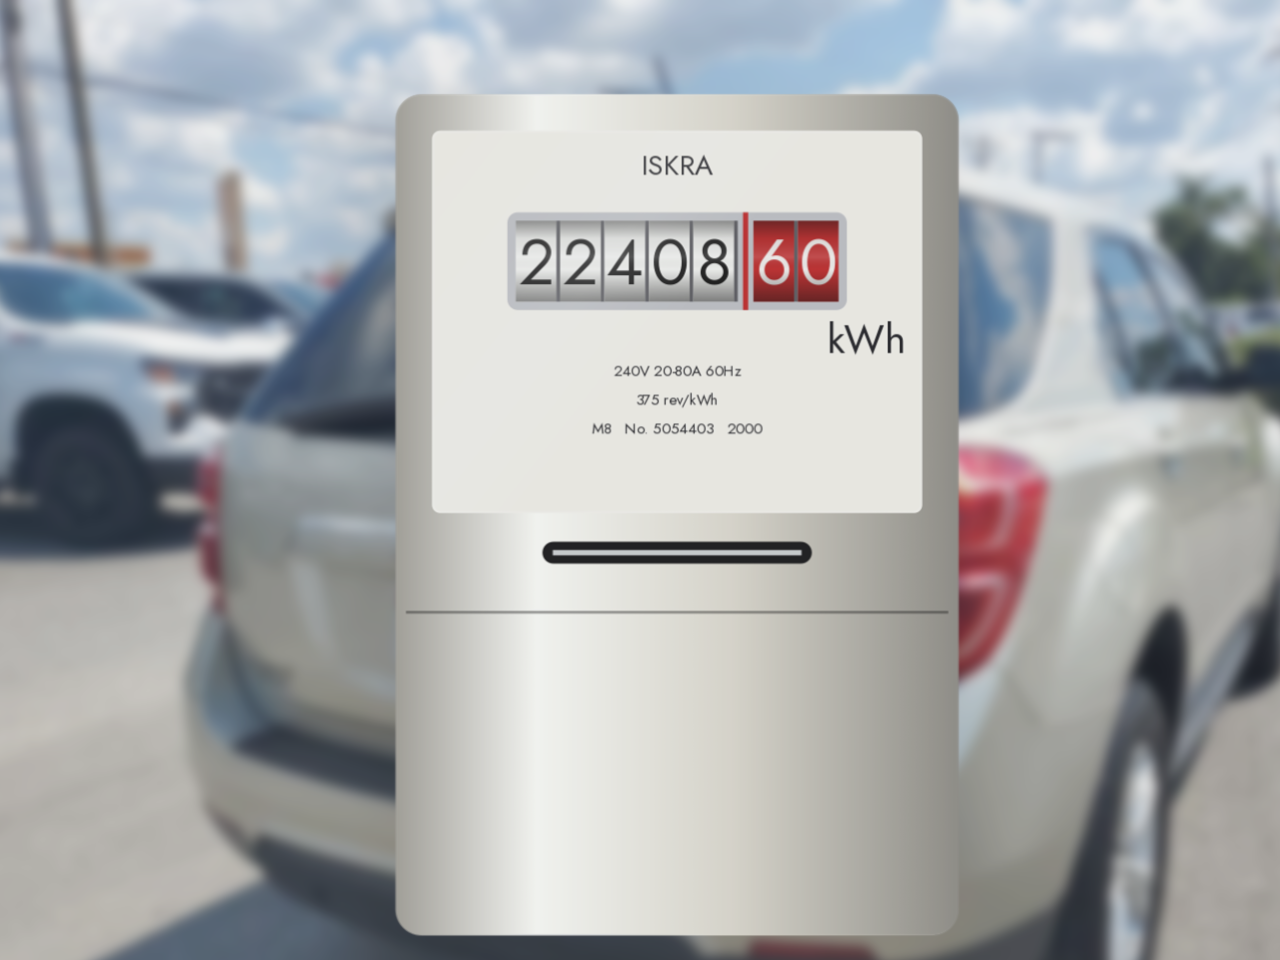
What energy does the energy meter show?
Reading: 22408.60 kWh
